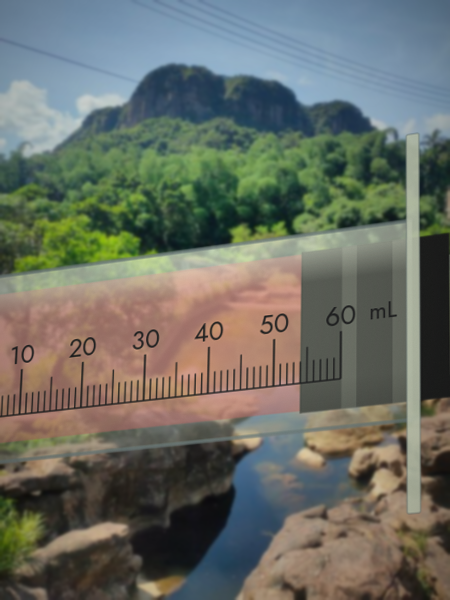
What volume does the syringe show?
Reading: 54 mL
